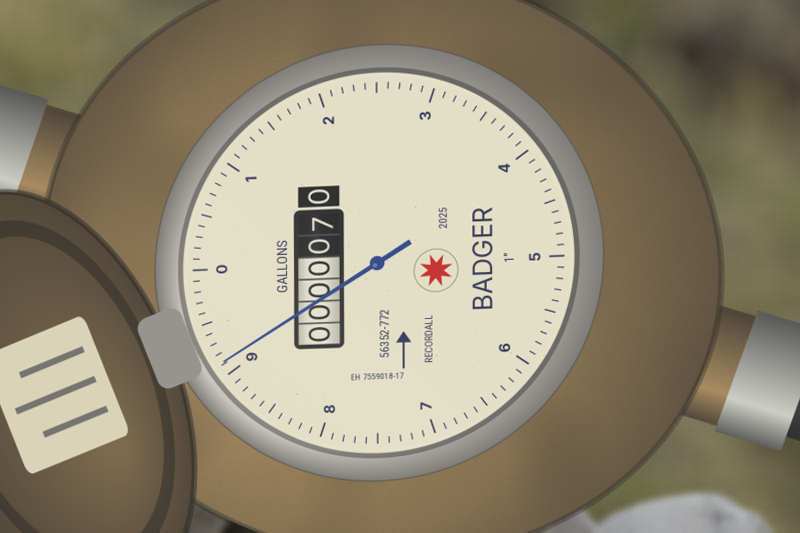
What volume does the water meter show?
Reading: 69.1 gal
